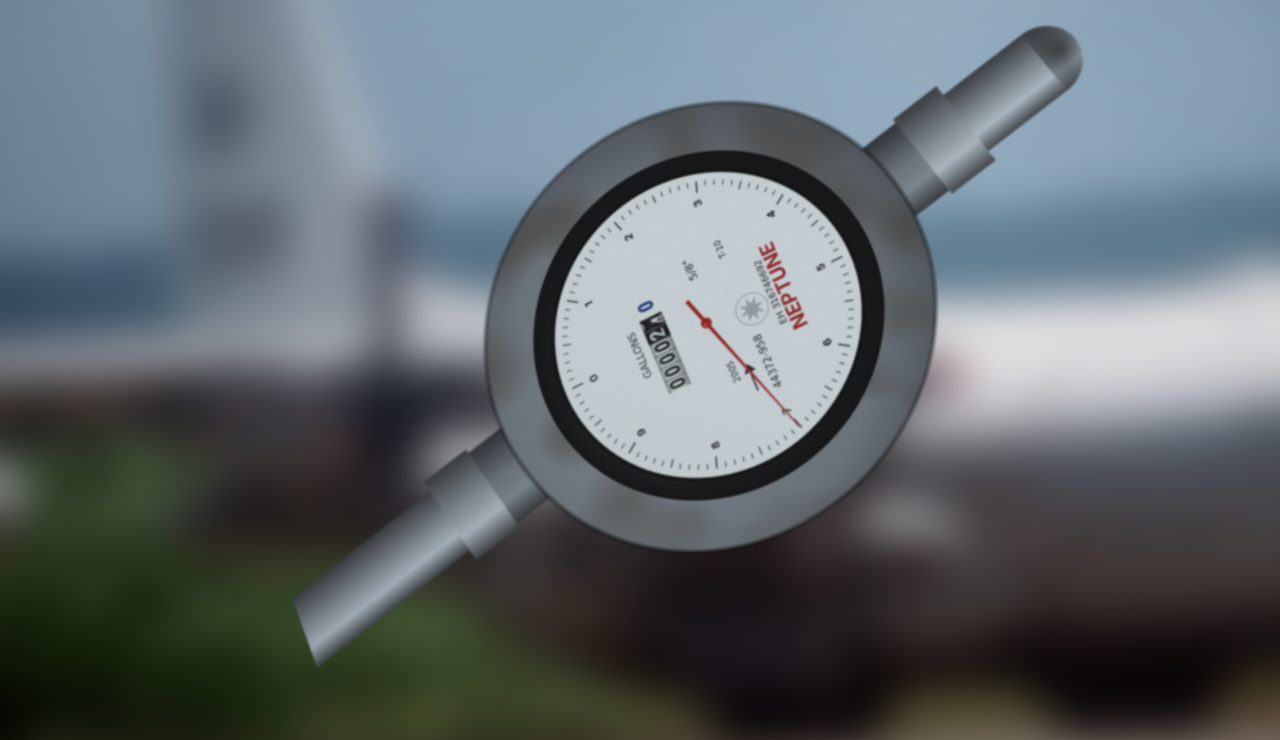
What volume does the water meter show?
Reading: 237.0 gal
